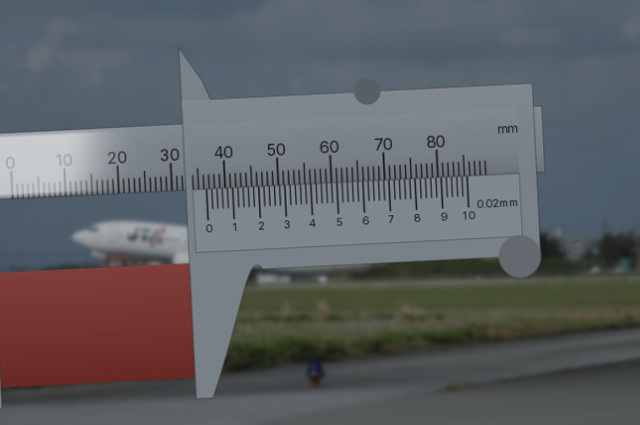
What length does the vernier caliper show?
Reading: 36.5 mm
